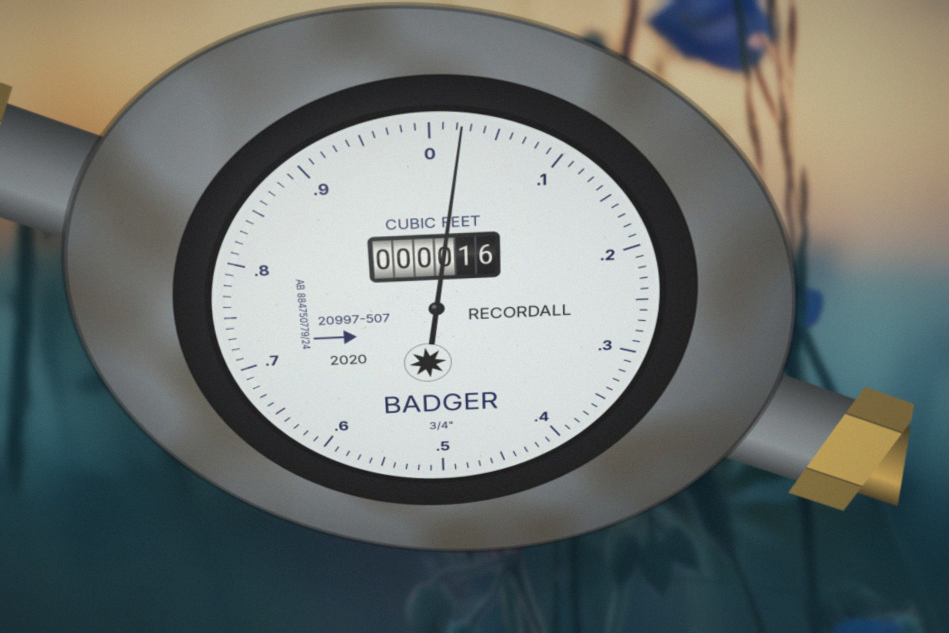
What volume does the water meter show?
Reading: 16.02 ft³
